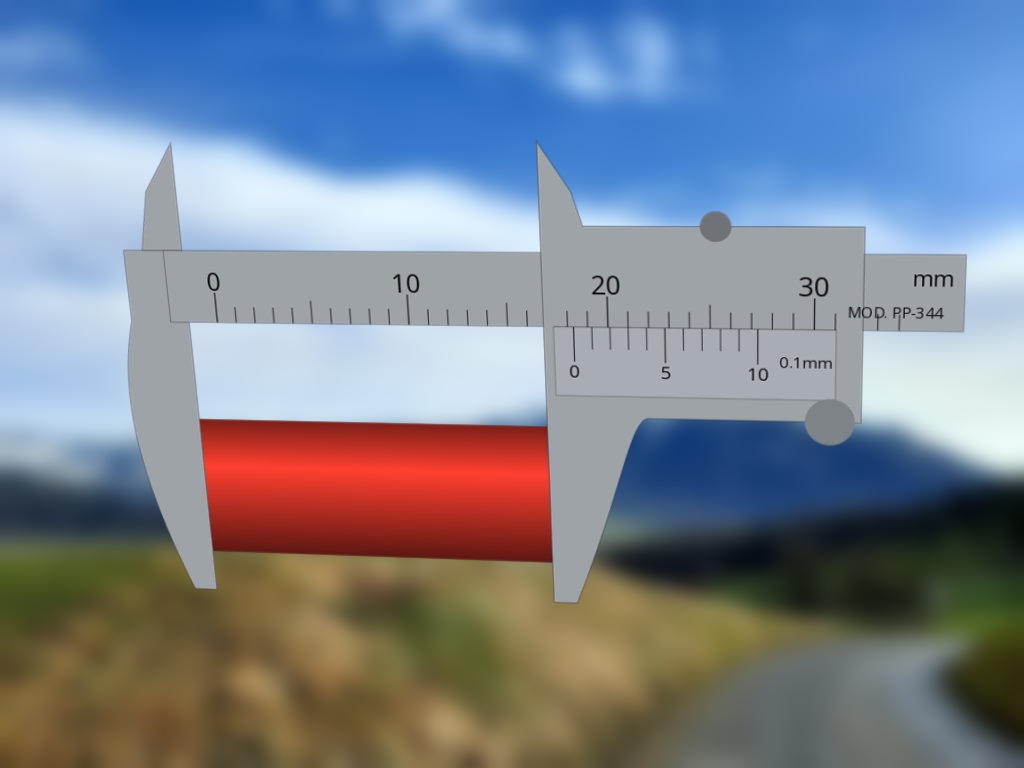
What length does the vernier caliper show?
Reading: 18.3 mm
